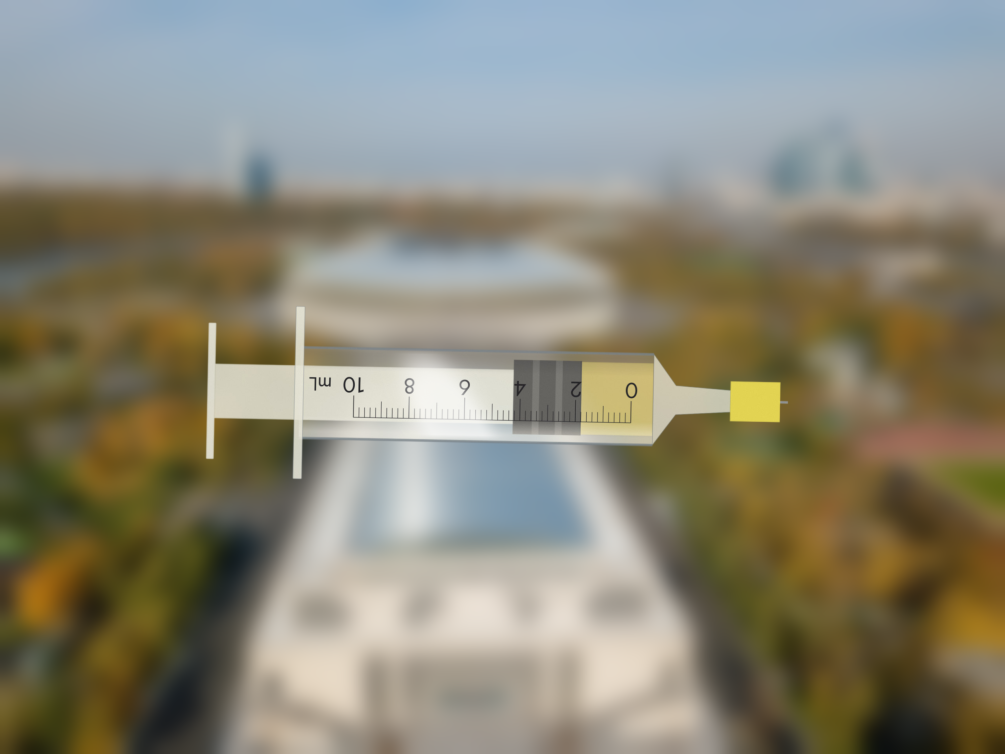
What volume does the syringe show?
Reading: 1.8 mL
